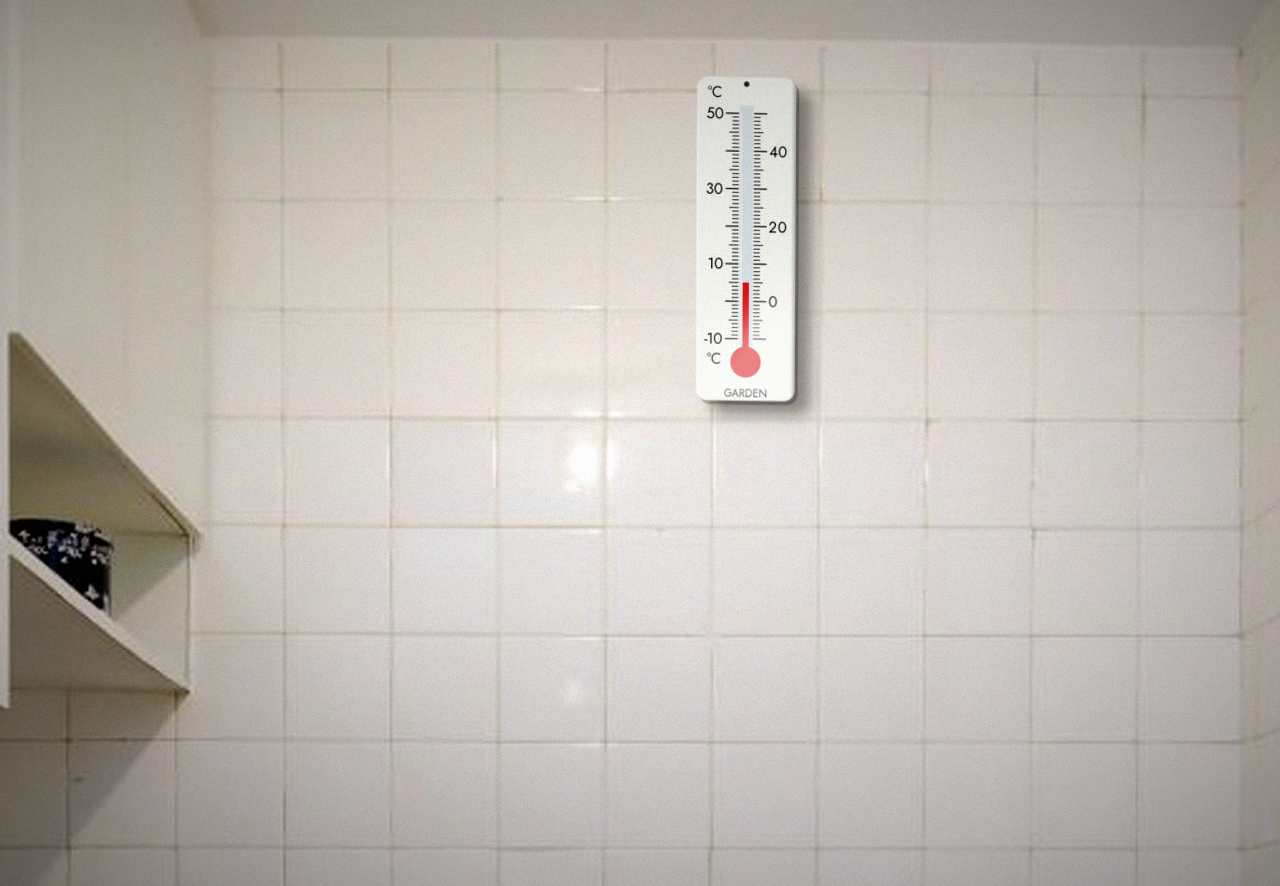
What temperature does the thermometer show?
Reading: 5 °C
